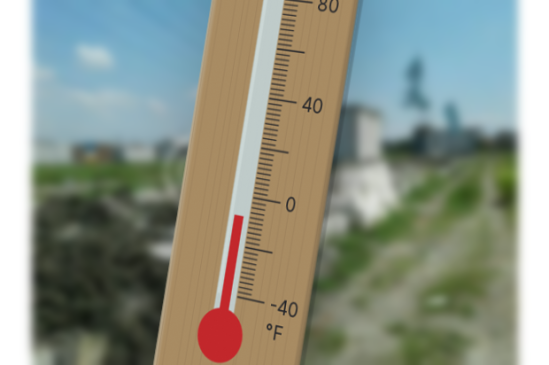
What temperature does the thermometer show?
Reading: -8 °F
